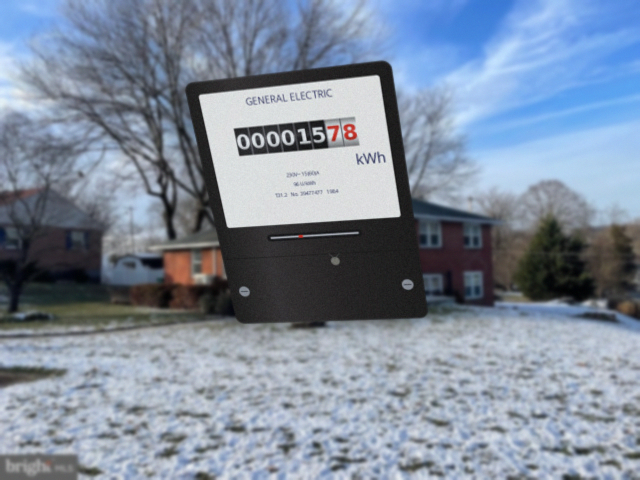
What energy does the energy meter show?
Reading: 15.78 kWh
